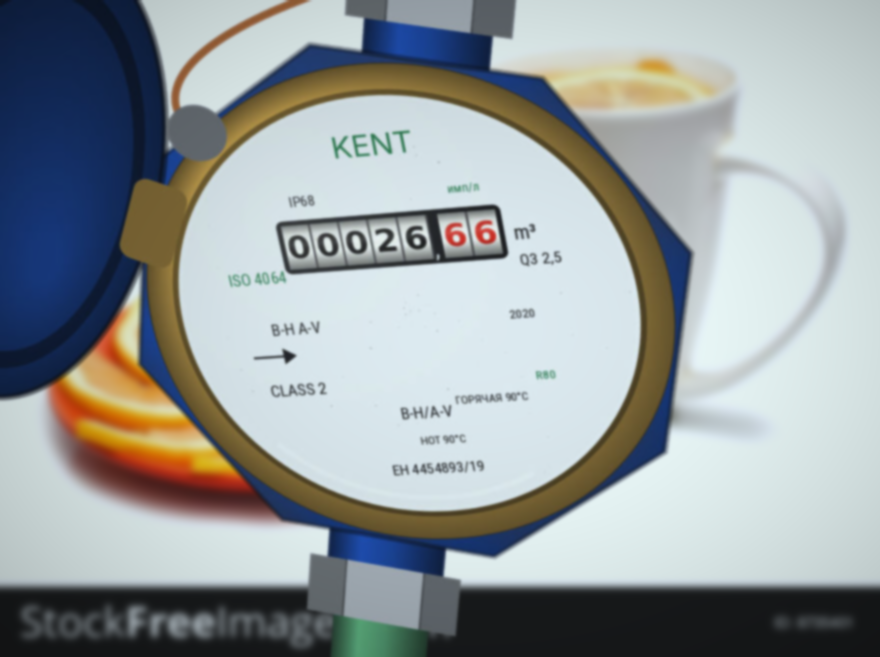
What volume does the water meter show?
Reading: 26.66 m³
